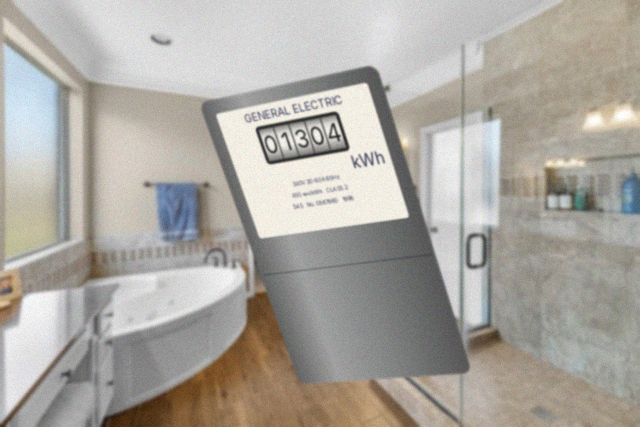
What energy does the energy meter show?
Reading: 1304 kWh
